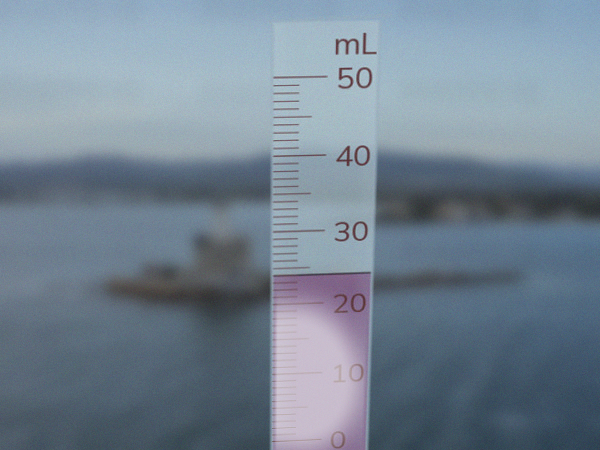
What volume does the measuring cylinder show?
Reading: 24 mL
